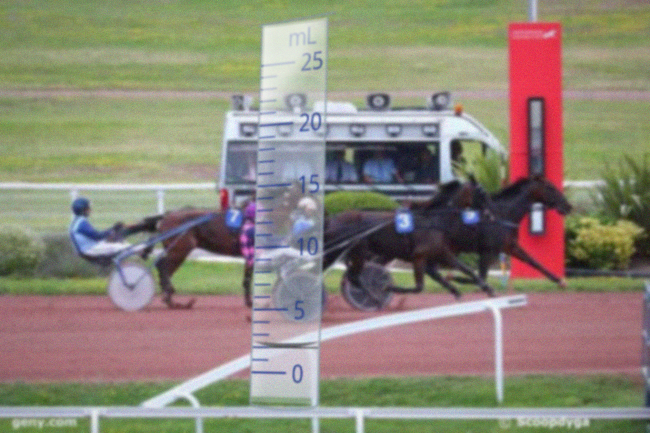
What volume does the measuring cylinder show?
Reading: 2 mL
